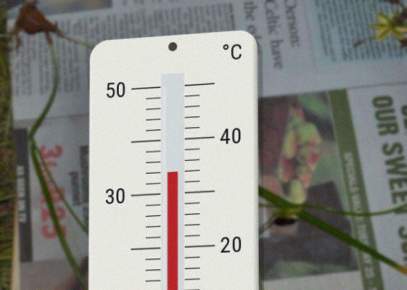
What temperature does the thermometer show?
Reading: 34 °C
